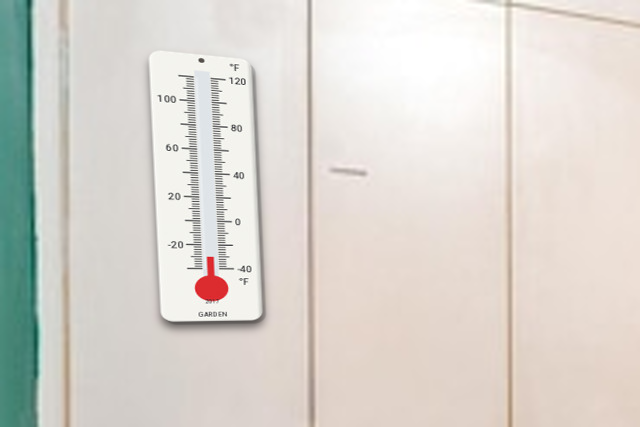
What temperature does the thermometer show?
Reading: -30 °F
